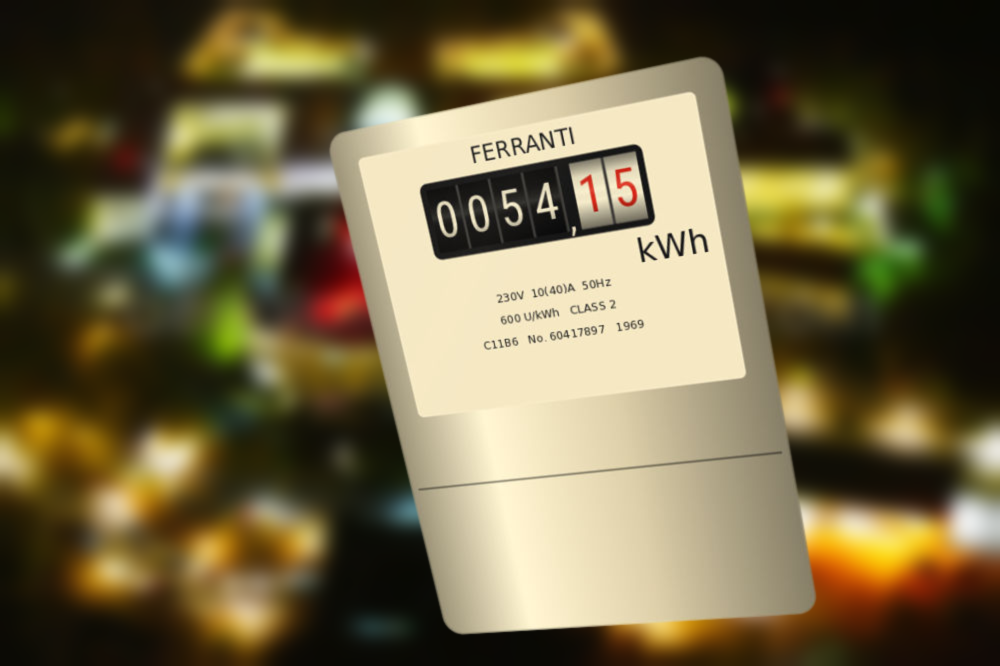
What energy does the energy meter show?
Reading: 54.15 kWh
